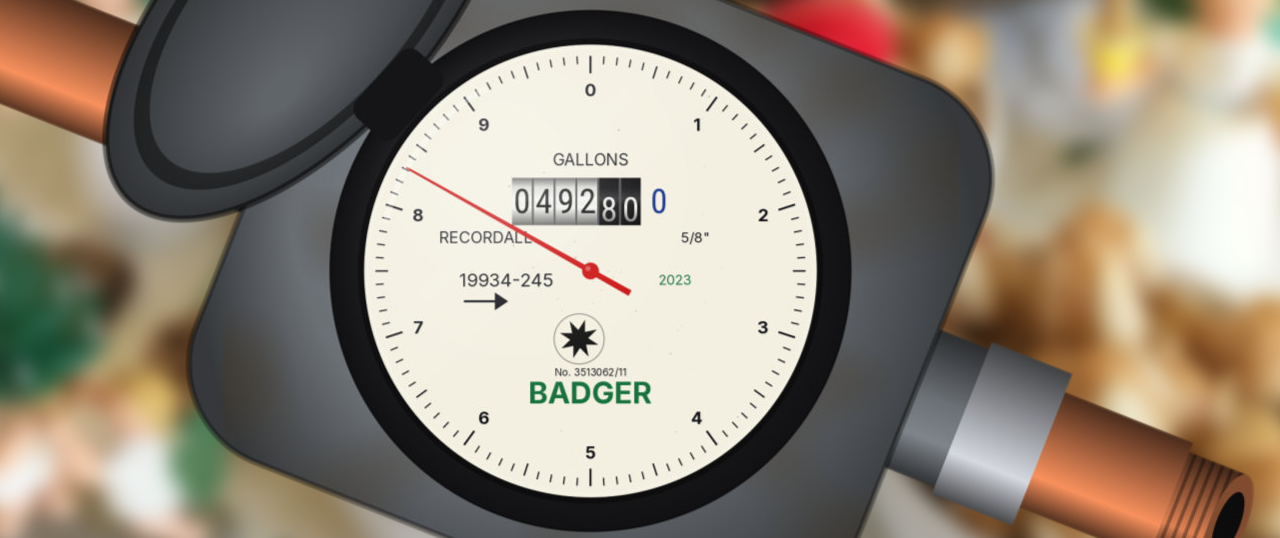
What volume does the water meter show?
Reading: 492798.3 gal
